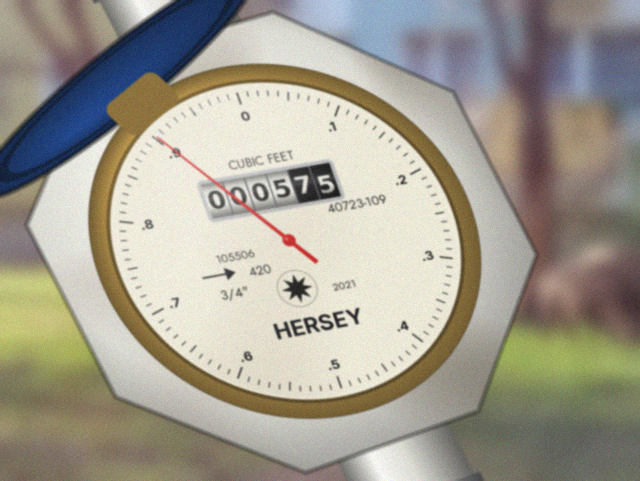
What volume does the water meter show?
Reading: 574.90 ft³
